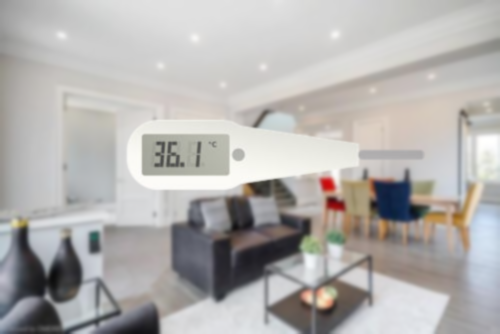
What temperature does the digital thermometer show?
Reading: 36.1 °C
